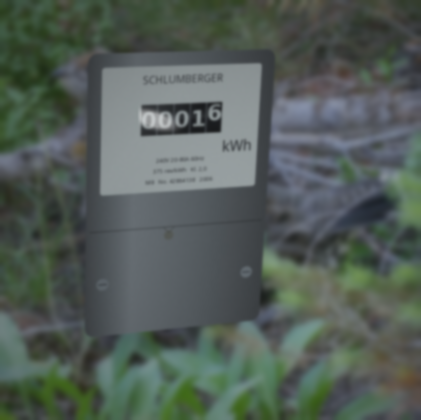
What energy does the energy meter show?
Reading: 16 kWh
